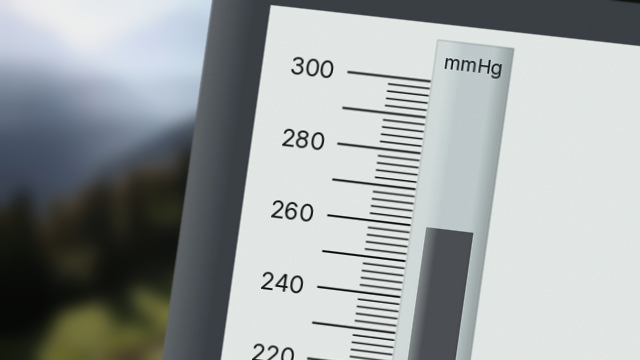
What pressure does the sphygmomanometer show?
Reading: 260 mmHg
